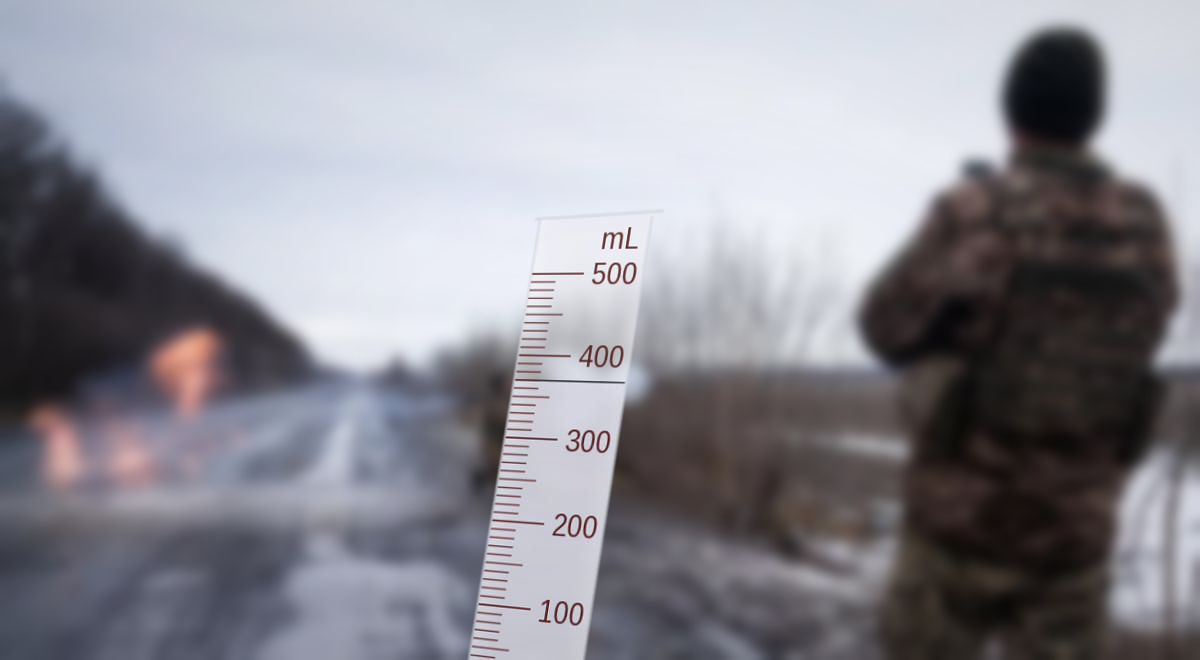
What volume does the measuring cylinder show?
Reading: 370 mL
